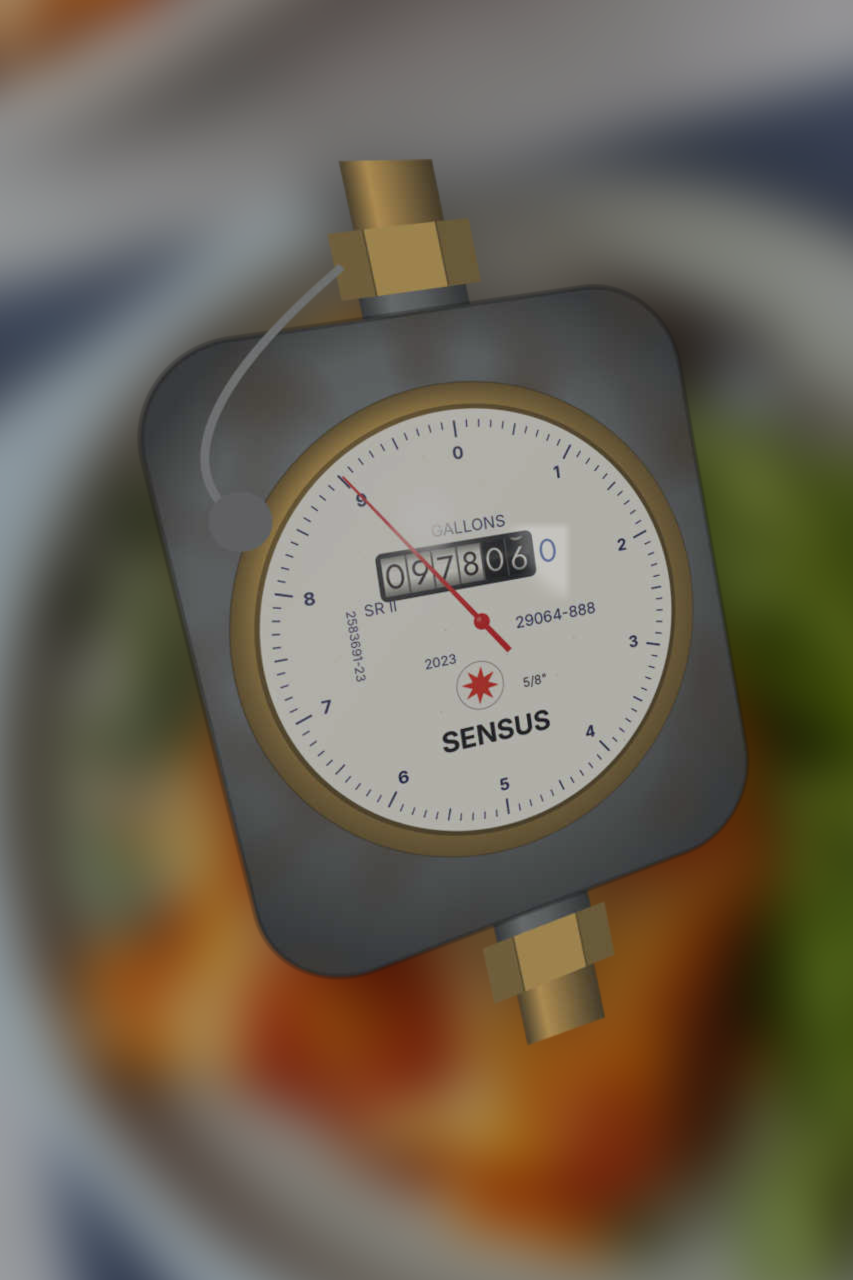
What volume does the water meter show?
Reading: 978059.0 gal
